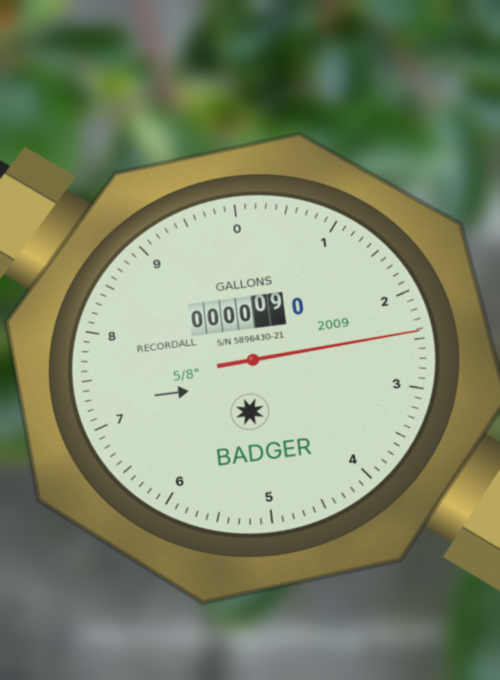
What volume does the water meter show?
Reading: 92.4 gal
